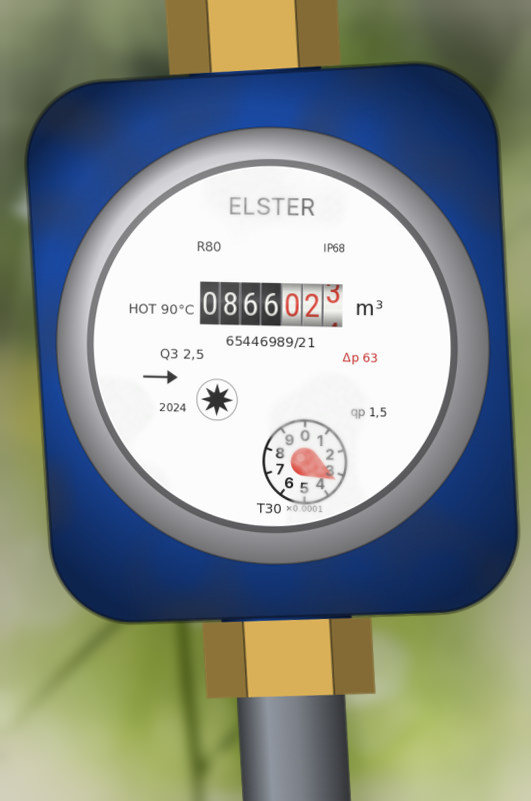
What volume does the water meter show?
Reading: 866.0233 m³
